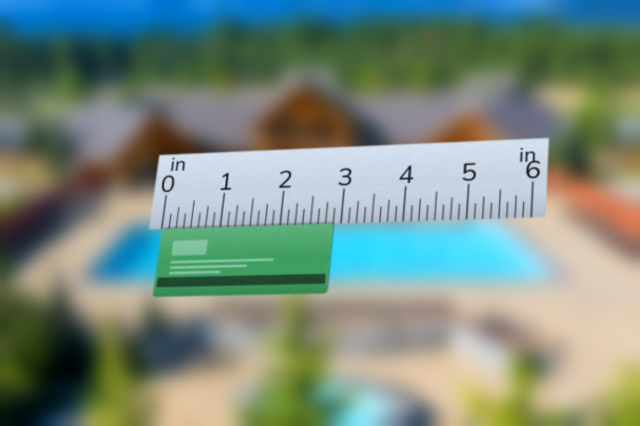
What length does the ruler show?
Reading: 2.875 in
